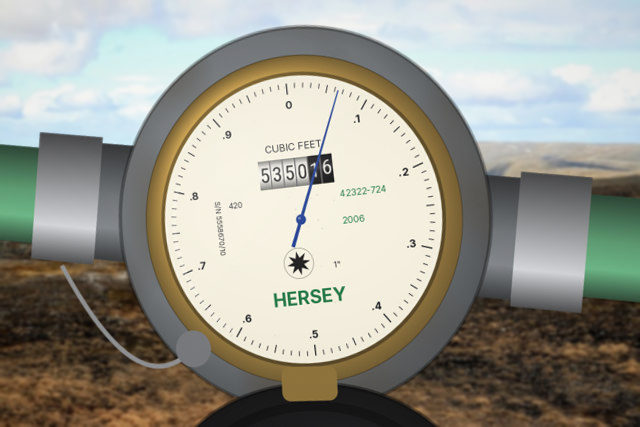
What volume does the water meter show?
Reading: 535016.06 ft³
